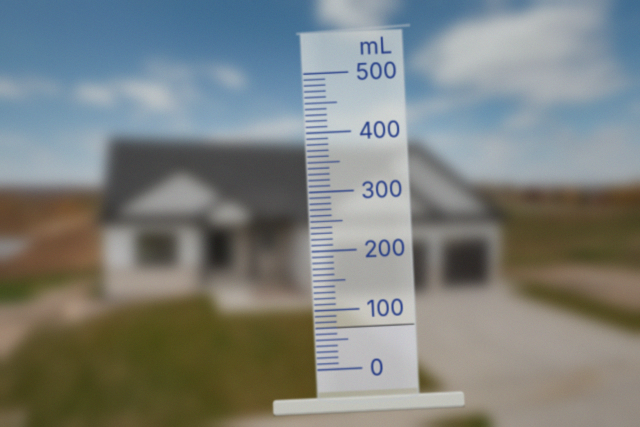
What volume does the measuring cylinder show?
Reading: 70 mL
